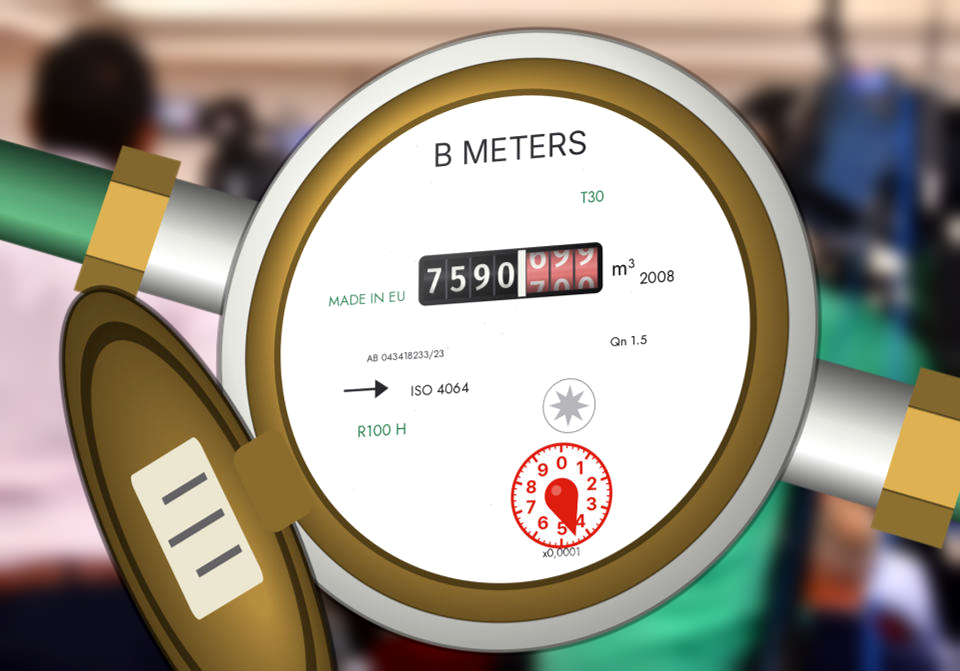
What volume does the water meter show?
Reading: 7590.6994 m³
